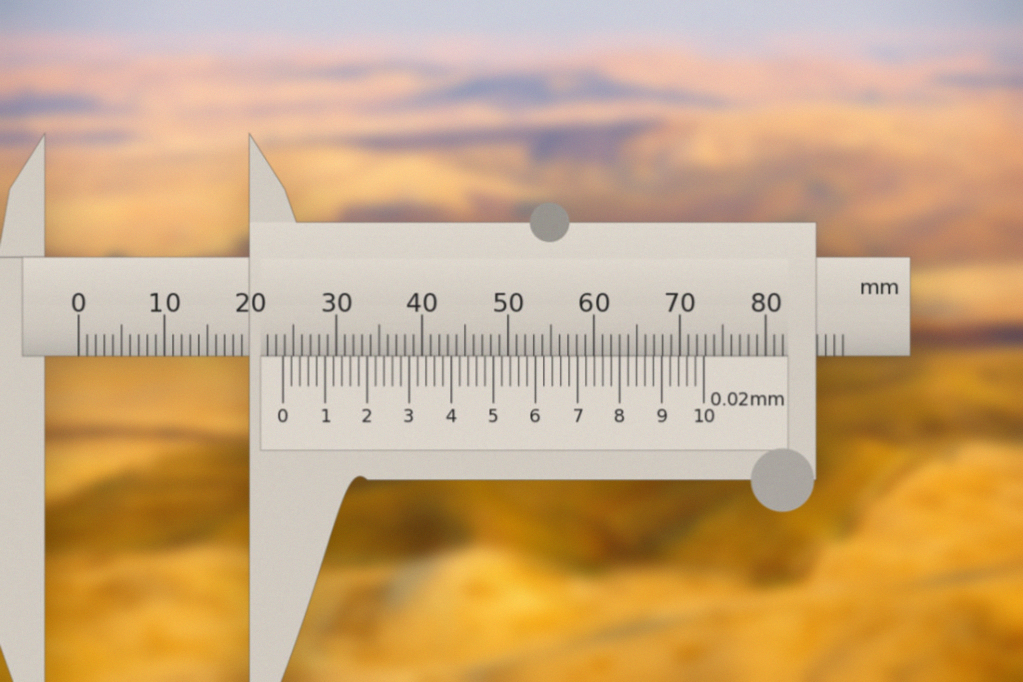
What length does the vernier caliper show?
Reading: 23.8 mm
